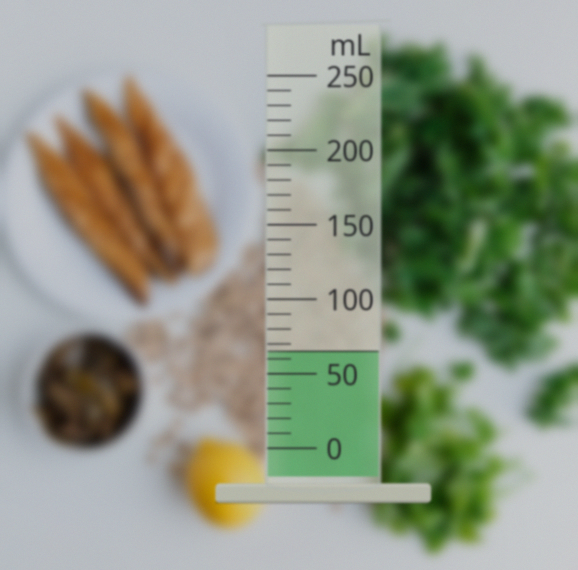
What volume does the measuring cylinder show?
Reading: 65 mL
